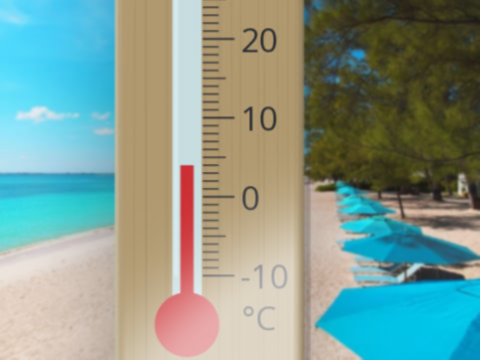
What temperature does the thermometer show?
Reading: 4 °C
